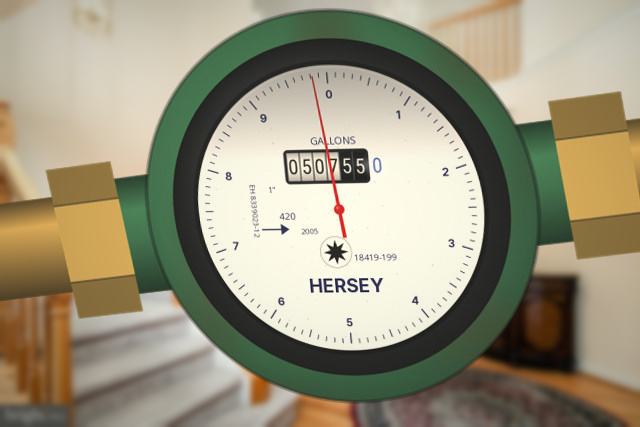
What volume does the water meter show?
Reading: 507549.8 gal
